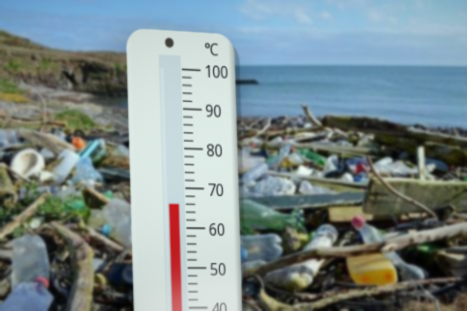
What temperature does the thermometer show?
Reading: 66 °C
